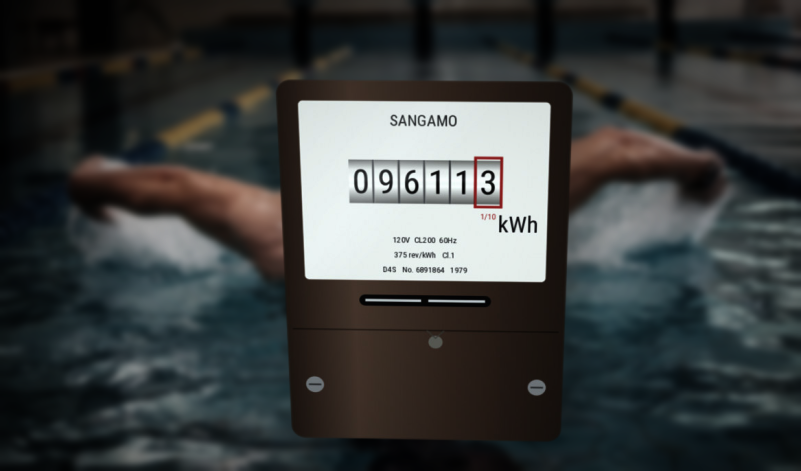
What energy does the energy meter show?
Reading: 9611.3 kWh
